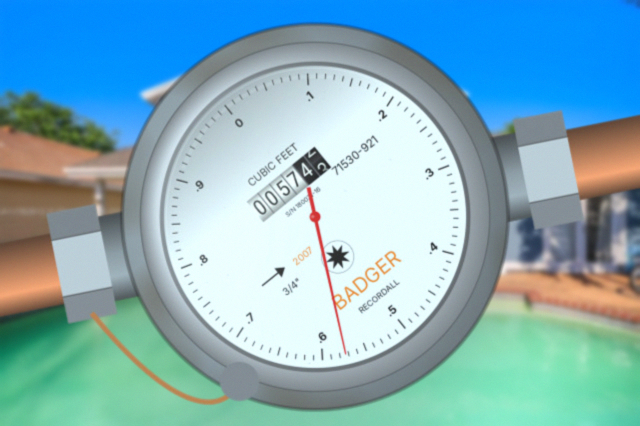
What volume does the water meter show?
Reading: 5742.57 ft³
